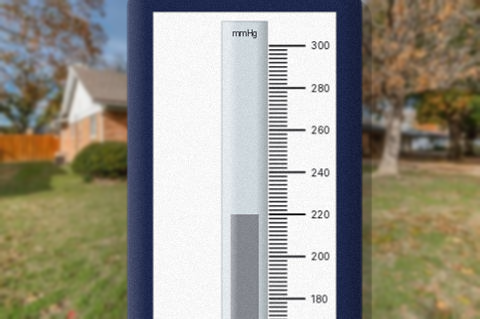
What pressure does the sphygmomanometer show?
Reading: 220 mmHg
